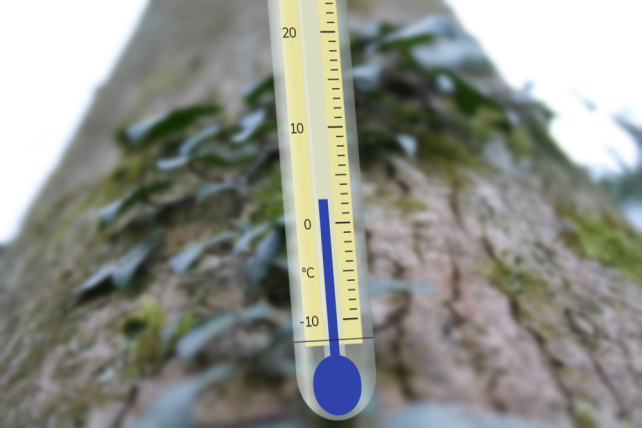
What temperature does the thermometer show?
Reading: 2.5 °C
